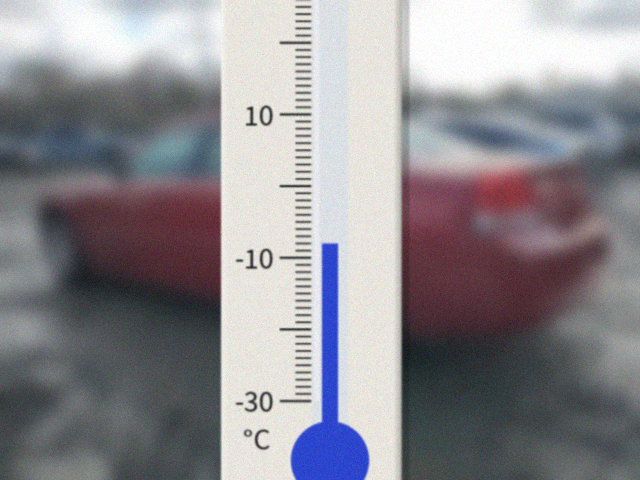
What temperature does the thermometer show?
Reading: -8 °C
